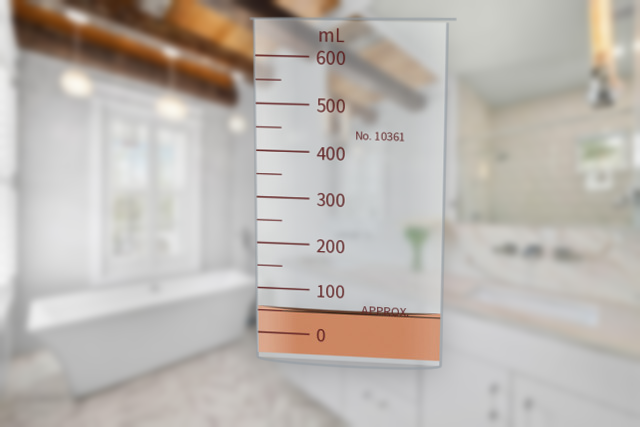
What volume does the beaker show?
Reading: 50 mL
